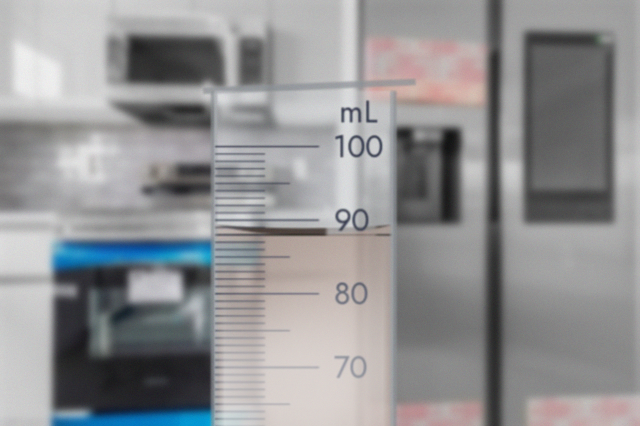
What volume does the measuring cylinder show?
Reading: 88 mL
